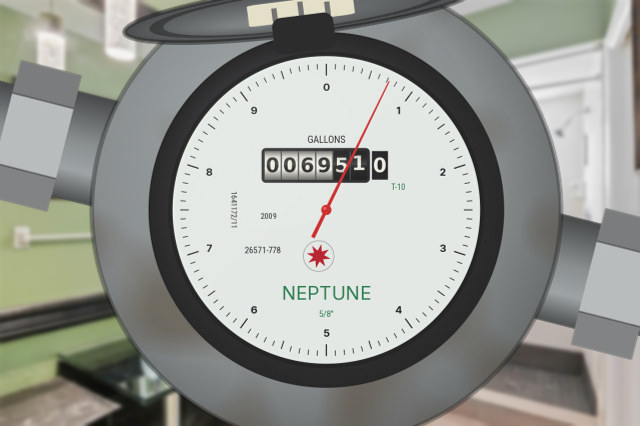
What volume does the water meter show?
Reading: 69510.7 gal
